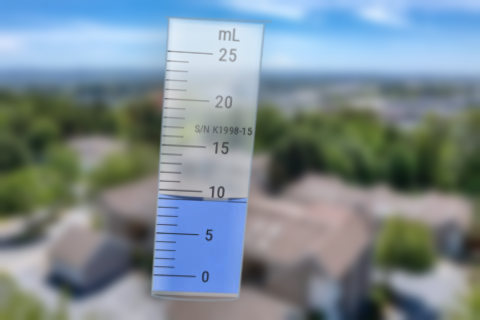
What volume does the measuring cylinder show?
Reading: 9 mL
